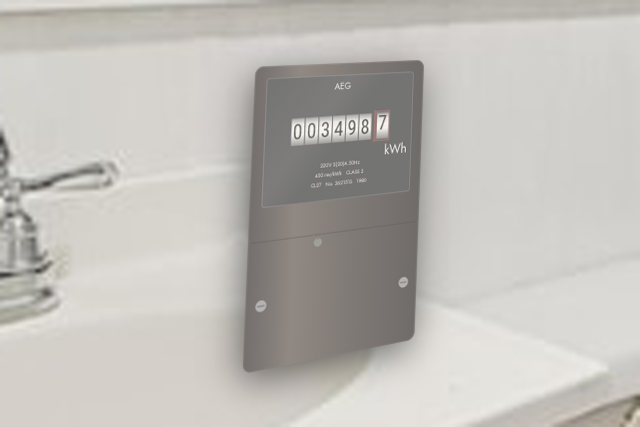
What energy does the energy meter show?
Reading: 3498.7 kWh
